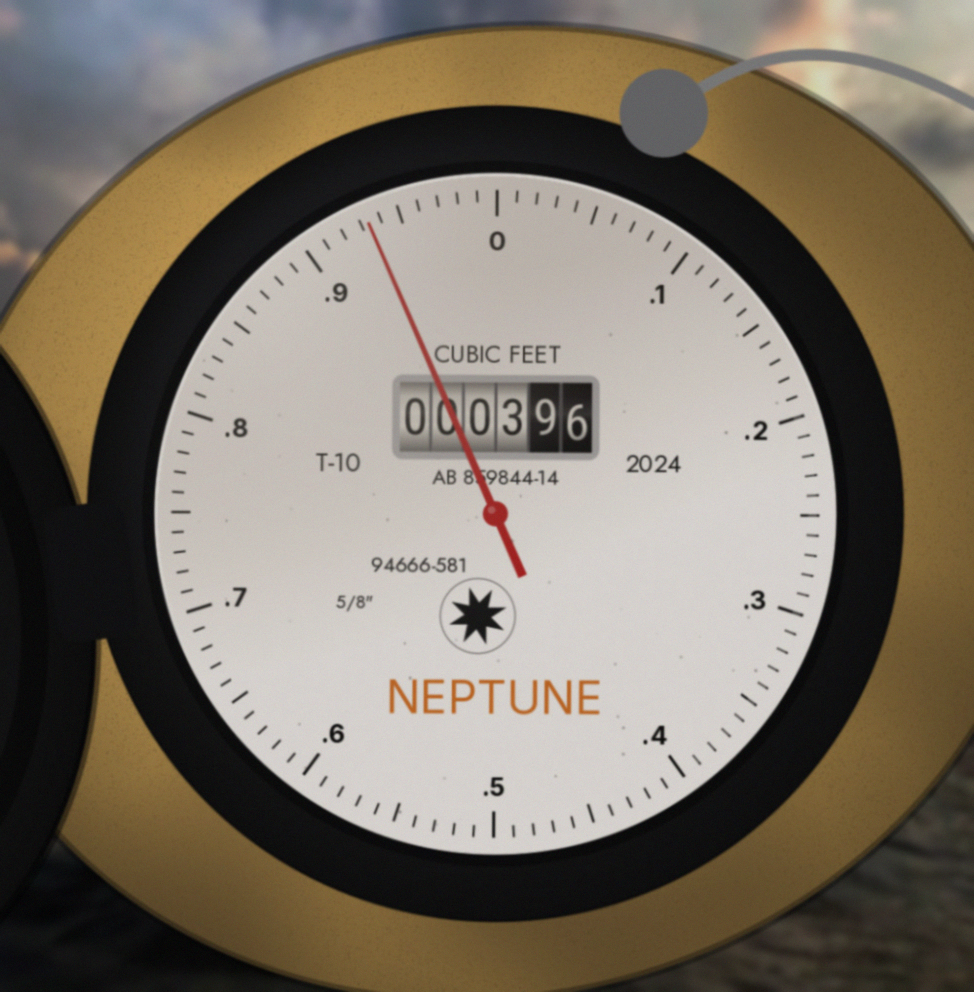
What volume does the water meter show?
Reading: 395.93 ft³
